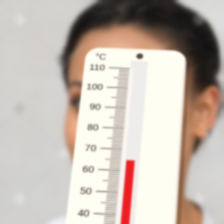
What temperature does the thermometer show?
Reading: 65 °C
